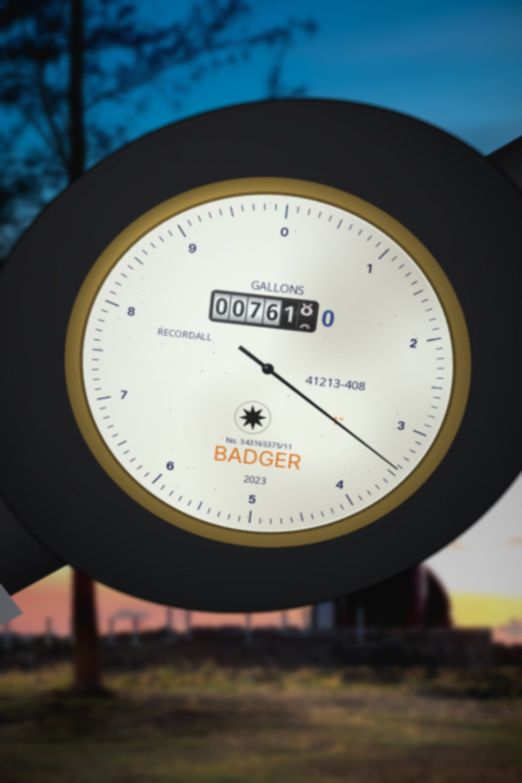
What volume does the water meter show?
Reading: 76183.4 gal
